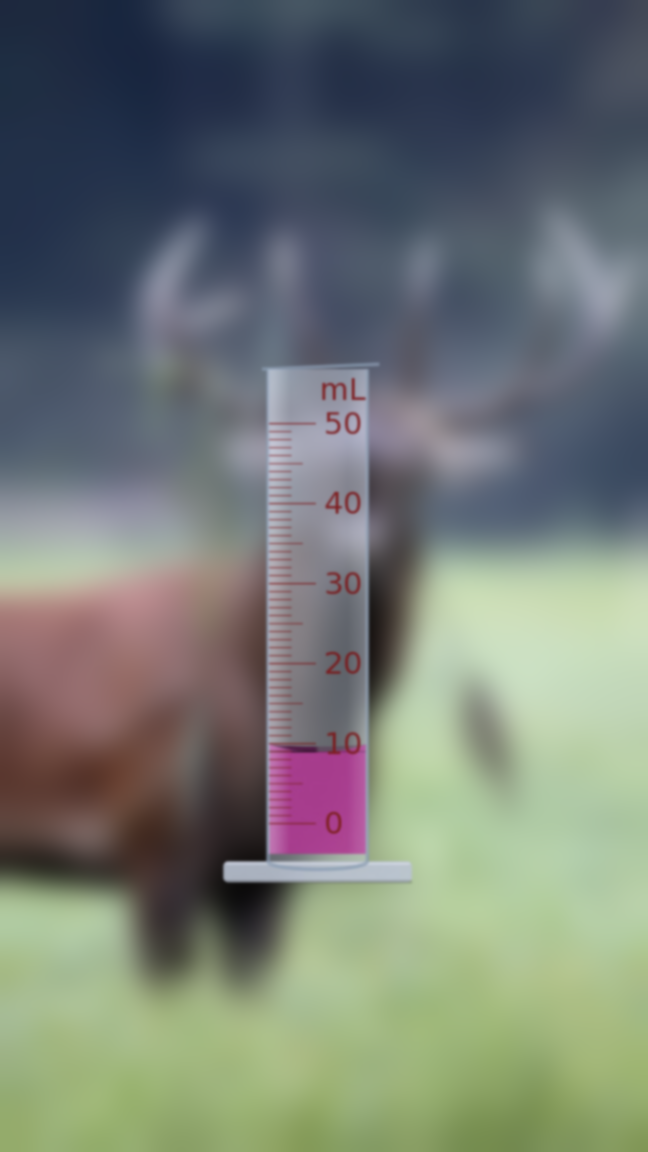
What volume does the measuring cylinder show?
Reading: 9 mL
